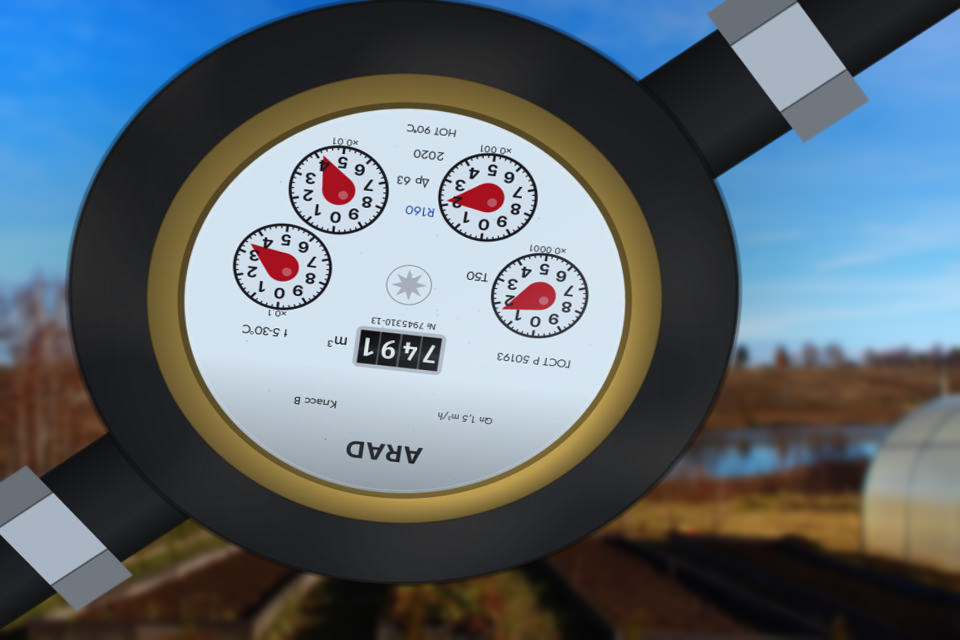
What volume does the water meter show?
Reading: 7491.3421 m³
